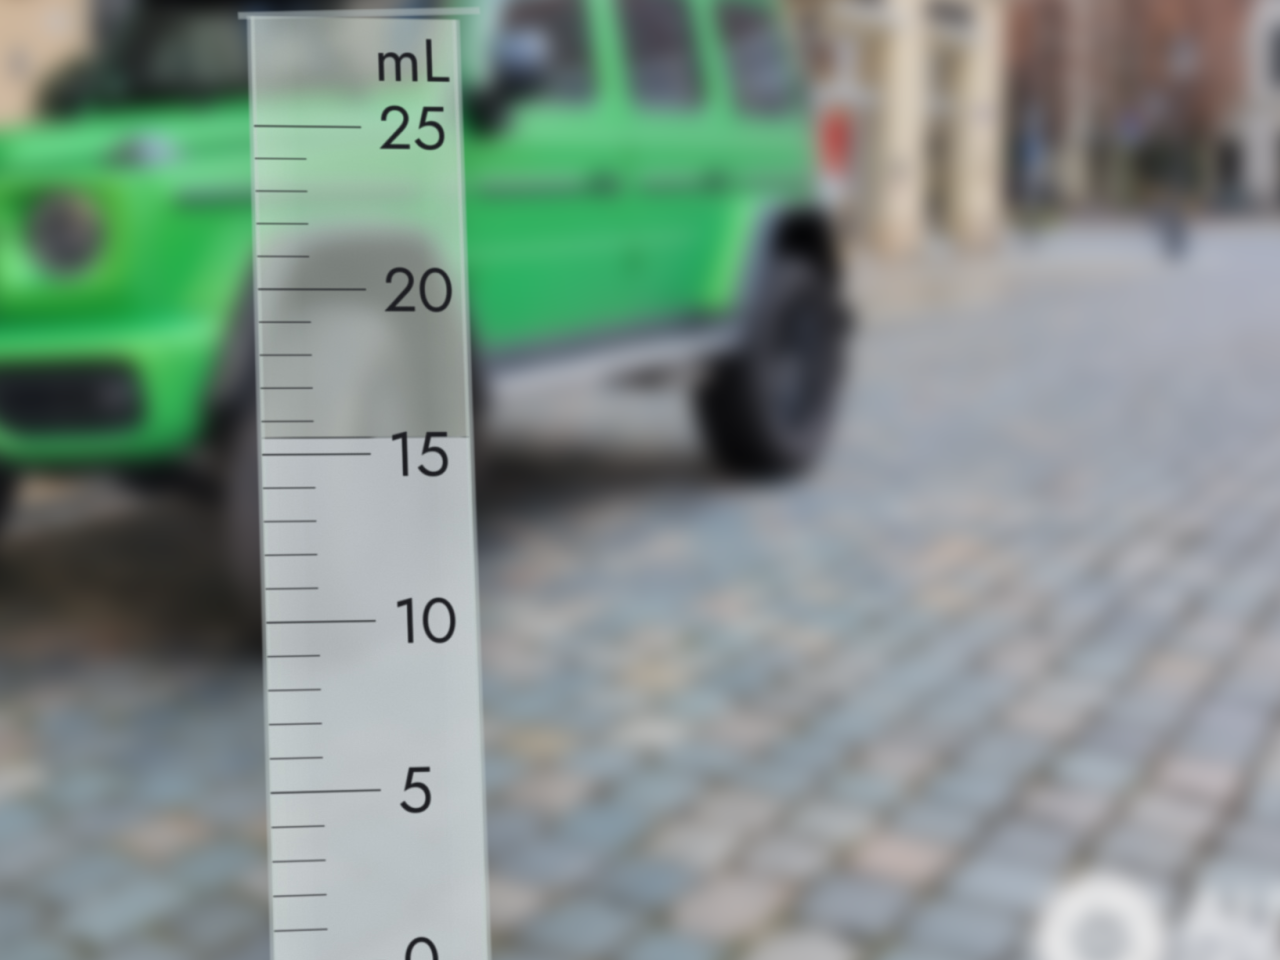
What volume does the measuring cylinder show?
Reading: 15.5 mL
